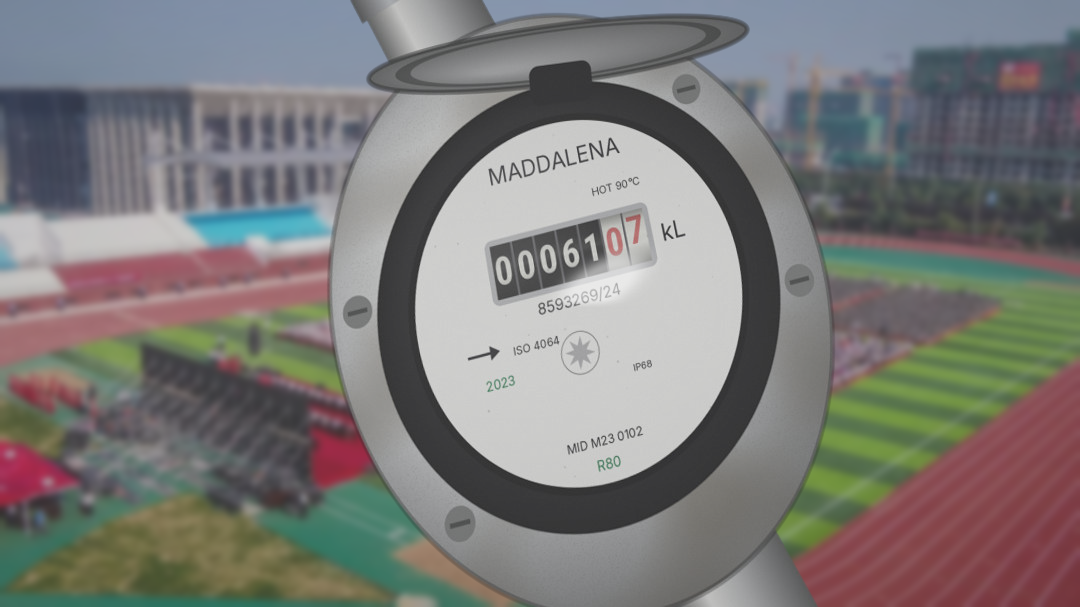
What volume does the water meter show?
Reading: 61.07 kL
